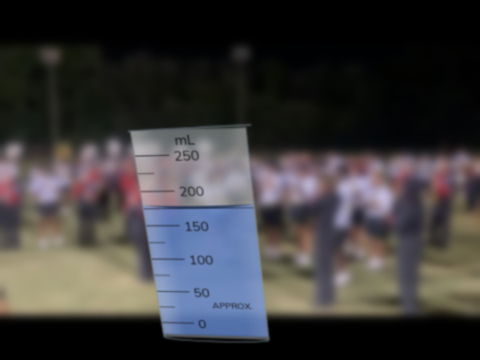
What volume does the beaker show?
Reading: 175 mL
